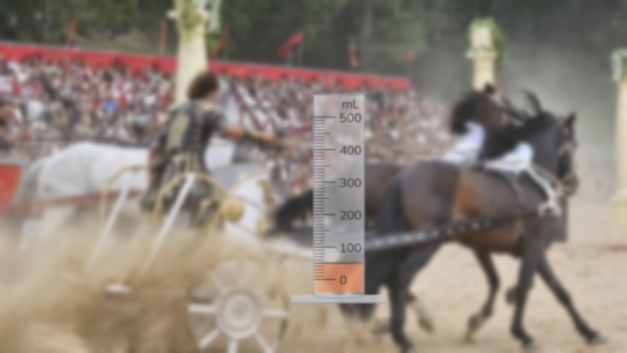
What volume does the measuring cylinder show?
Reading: 50 mL
